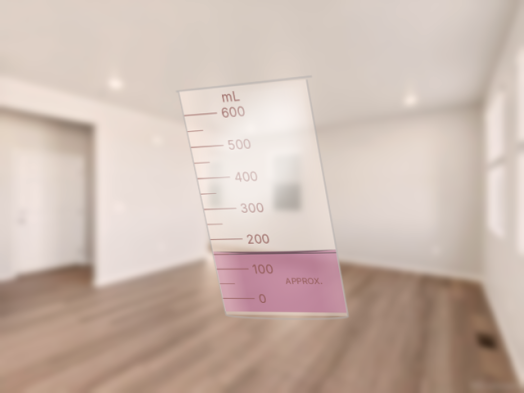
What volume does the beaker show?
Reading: 150 mL
